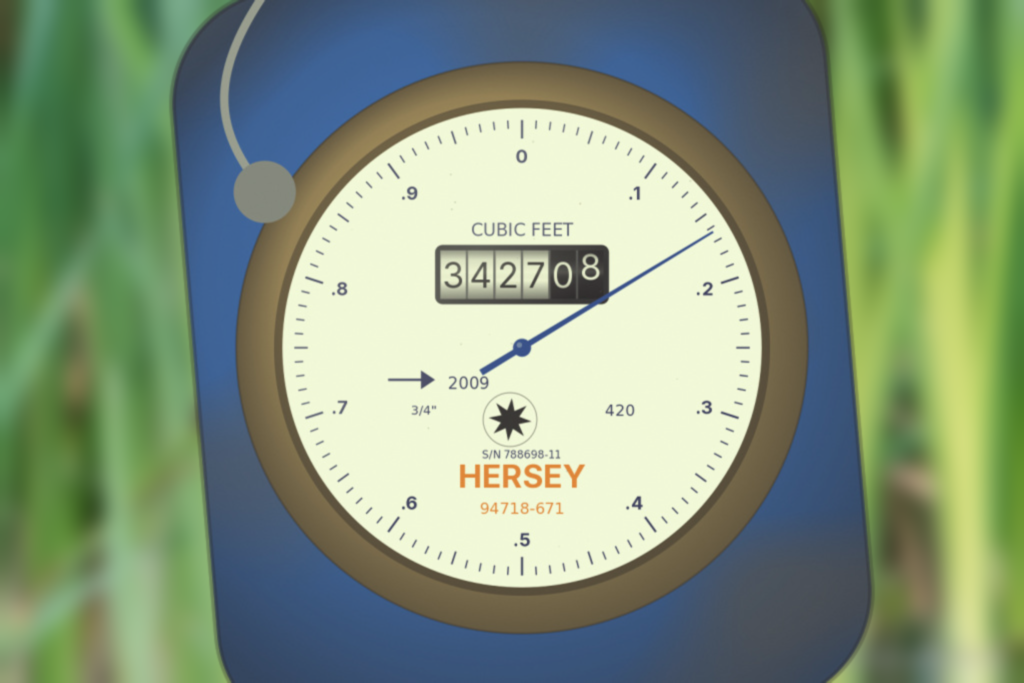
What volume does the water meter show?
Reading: 342708.16 ft³
